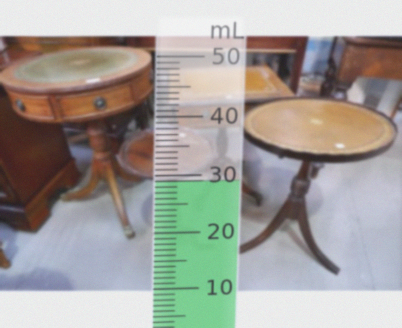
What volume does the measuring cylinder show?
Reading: 29 mL
